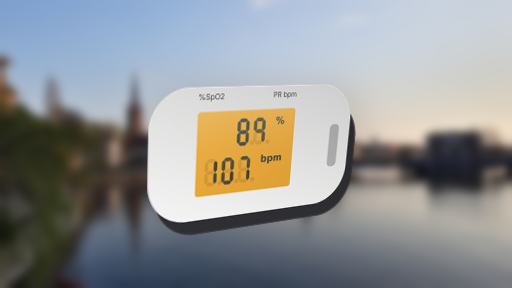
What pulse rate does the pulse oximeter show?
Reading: 107 bpm
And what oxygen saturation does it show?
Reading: 89 %
